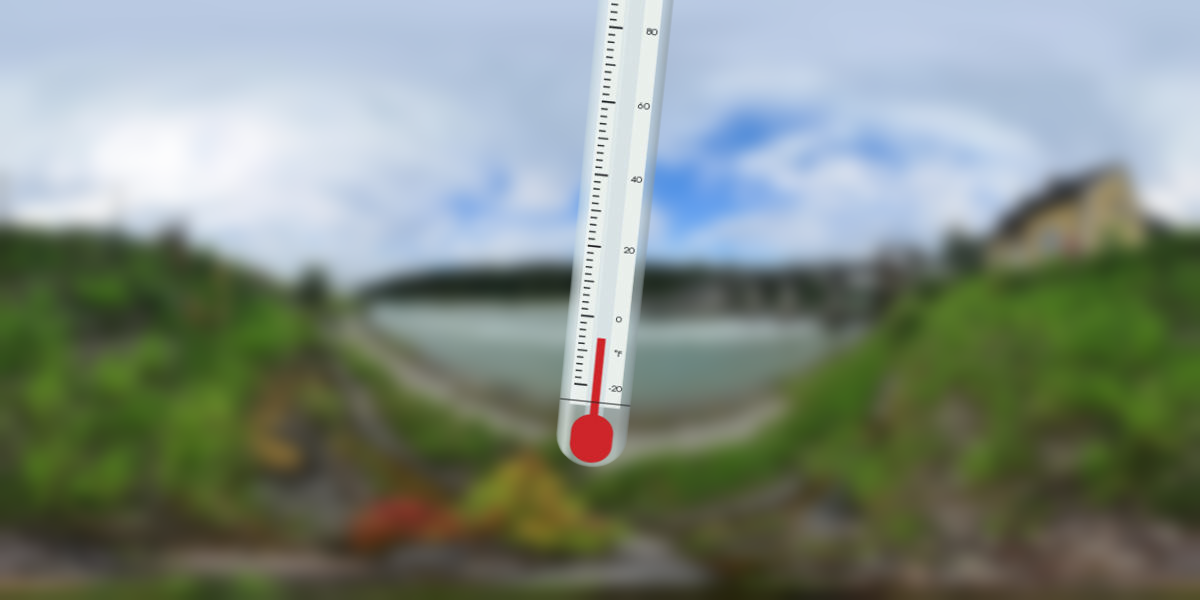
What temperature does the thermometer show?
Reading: -6 °F
